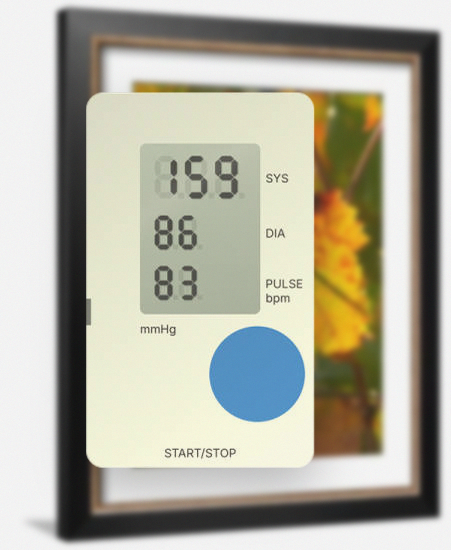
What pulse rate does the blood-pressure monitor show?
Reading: 83 bpm
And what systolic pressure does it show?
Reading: 159 mmHg
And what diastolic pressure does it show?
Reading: 86 mmHg
